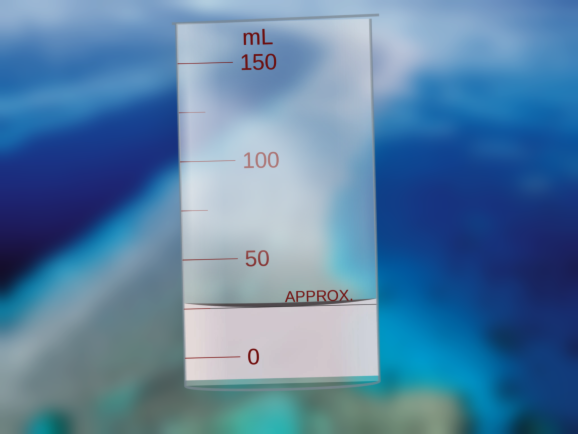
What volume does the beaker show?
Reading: 25 mL
